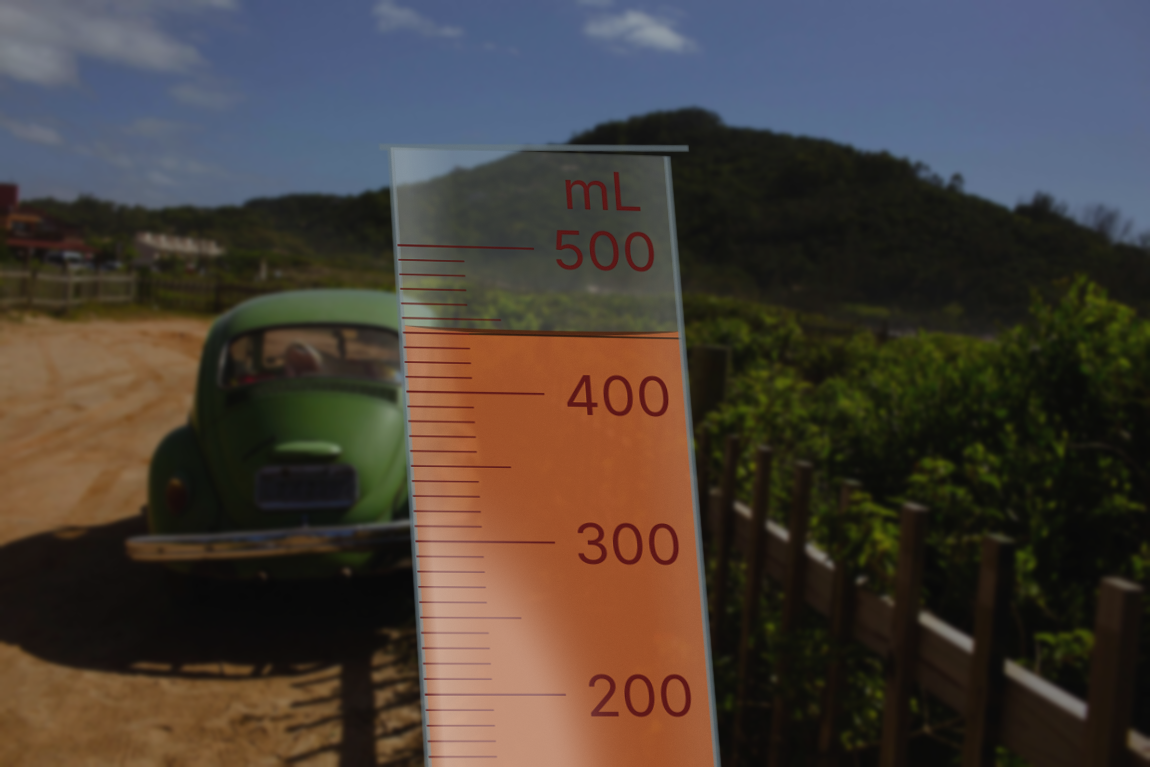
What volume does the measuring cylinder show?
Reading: 440 mL
